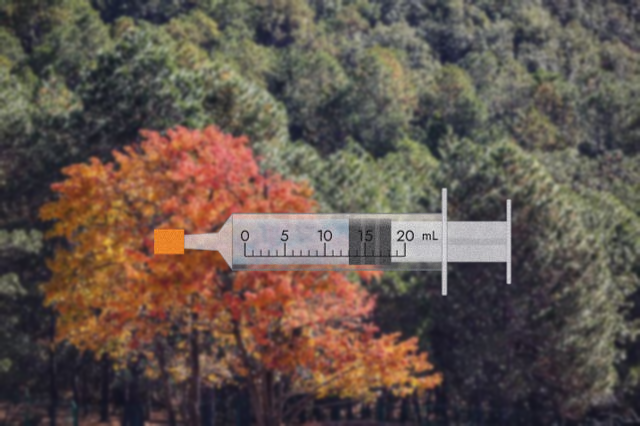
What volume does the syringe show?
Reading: 13 mL
